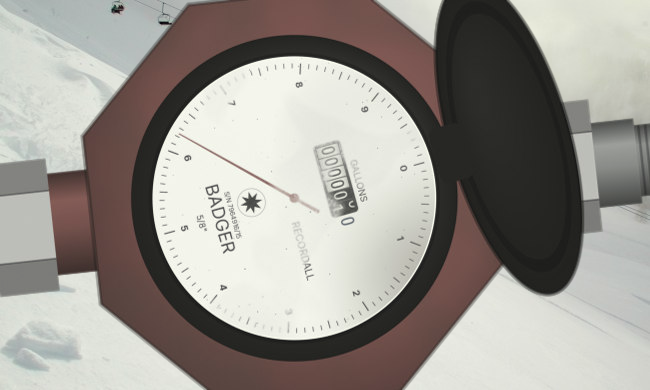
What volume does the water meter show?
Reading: 6.2 gal
